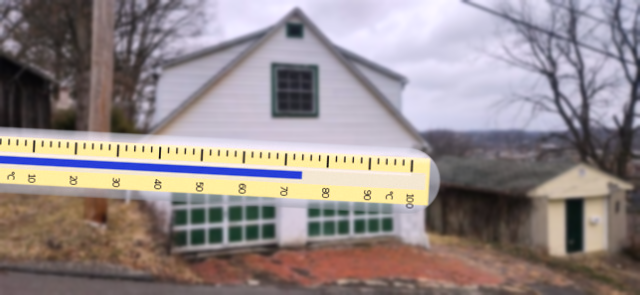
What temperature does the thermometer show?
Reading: 74 °C
